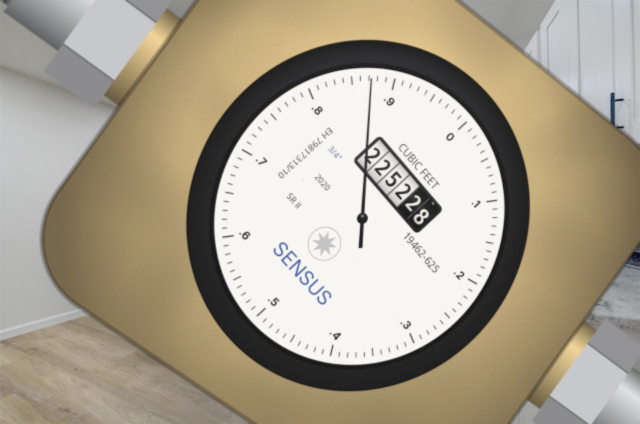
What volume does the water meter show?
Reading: 225227.87 ft³
